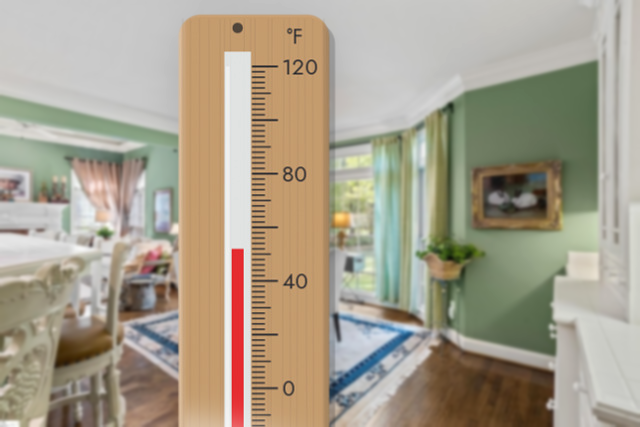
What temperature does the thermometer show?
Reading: 52 °F
